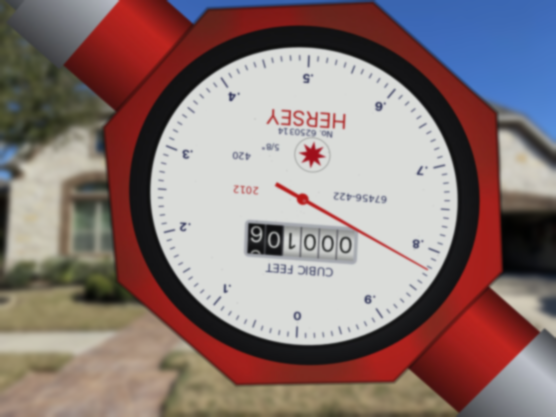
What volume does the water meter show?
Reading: 105.82 ft³
